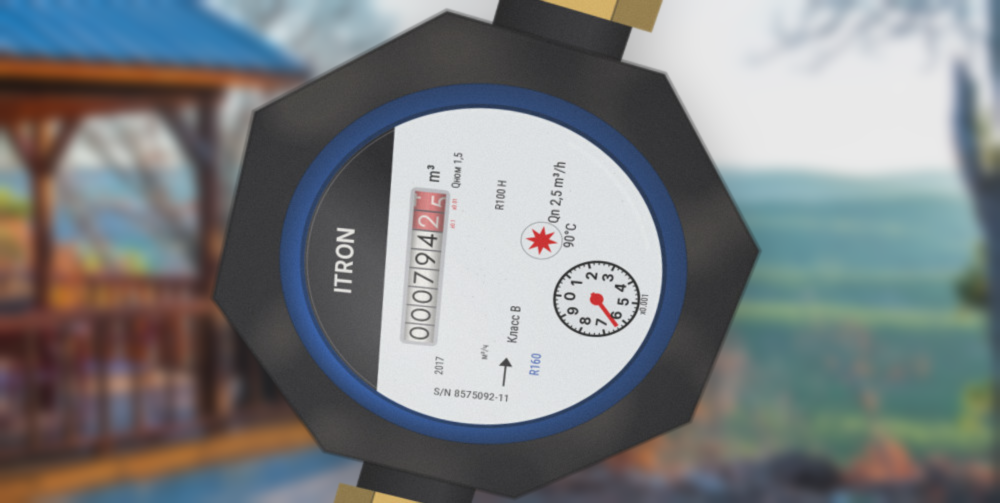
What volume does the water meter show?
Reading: 794.246 m³
